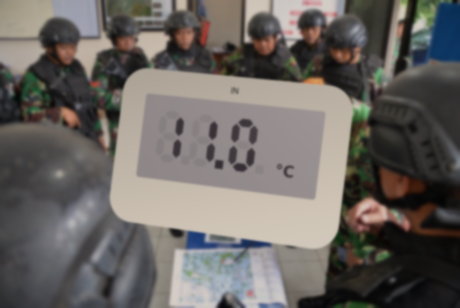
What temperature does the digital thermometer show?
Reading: 11.0 °C
